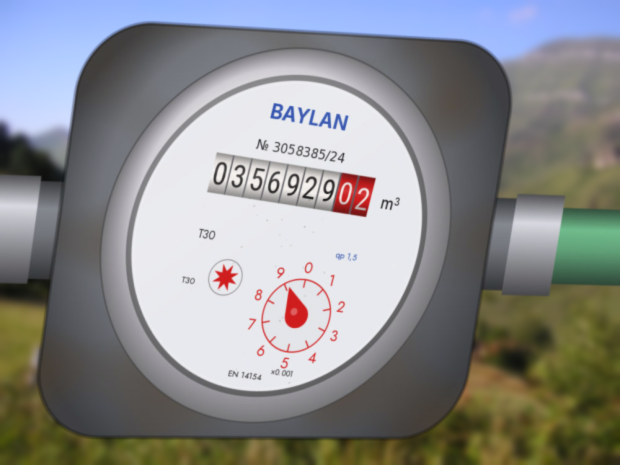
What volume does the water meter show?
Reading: 356929.019 m³
